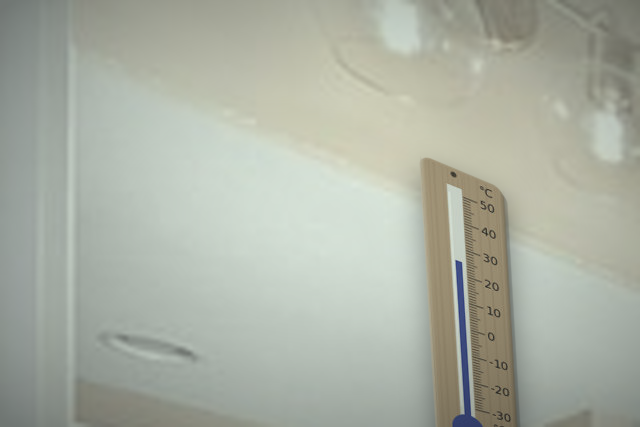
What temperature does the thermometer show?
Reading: 25 °C
